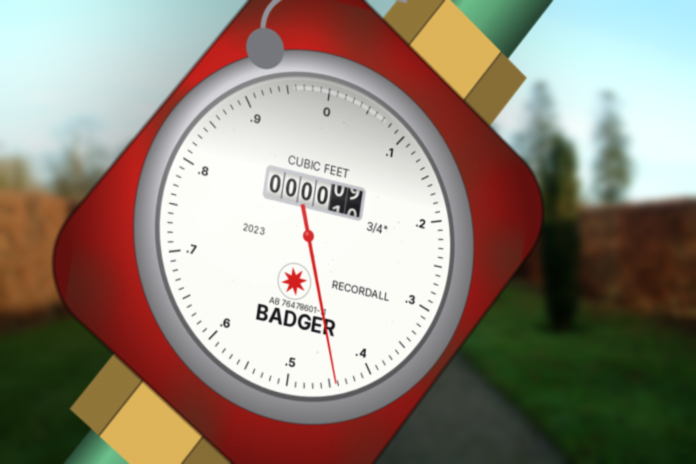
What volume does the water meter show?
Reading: 9.44 ft³
